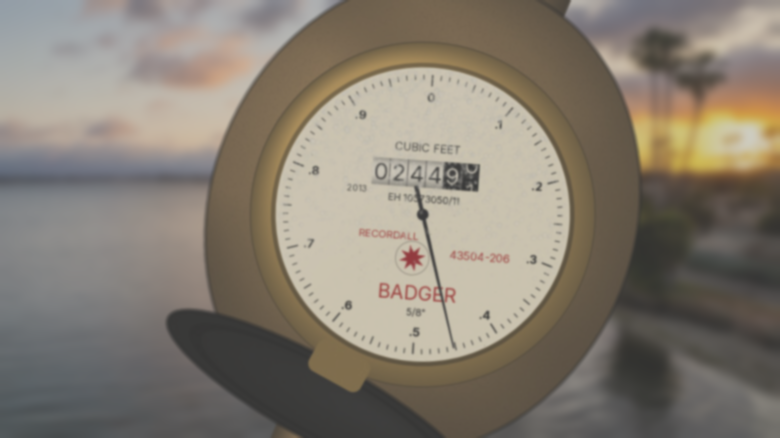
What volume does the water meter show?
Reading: 24490.45 ft³
